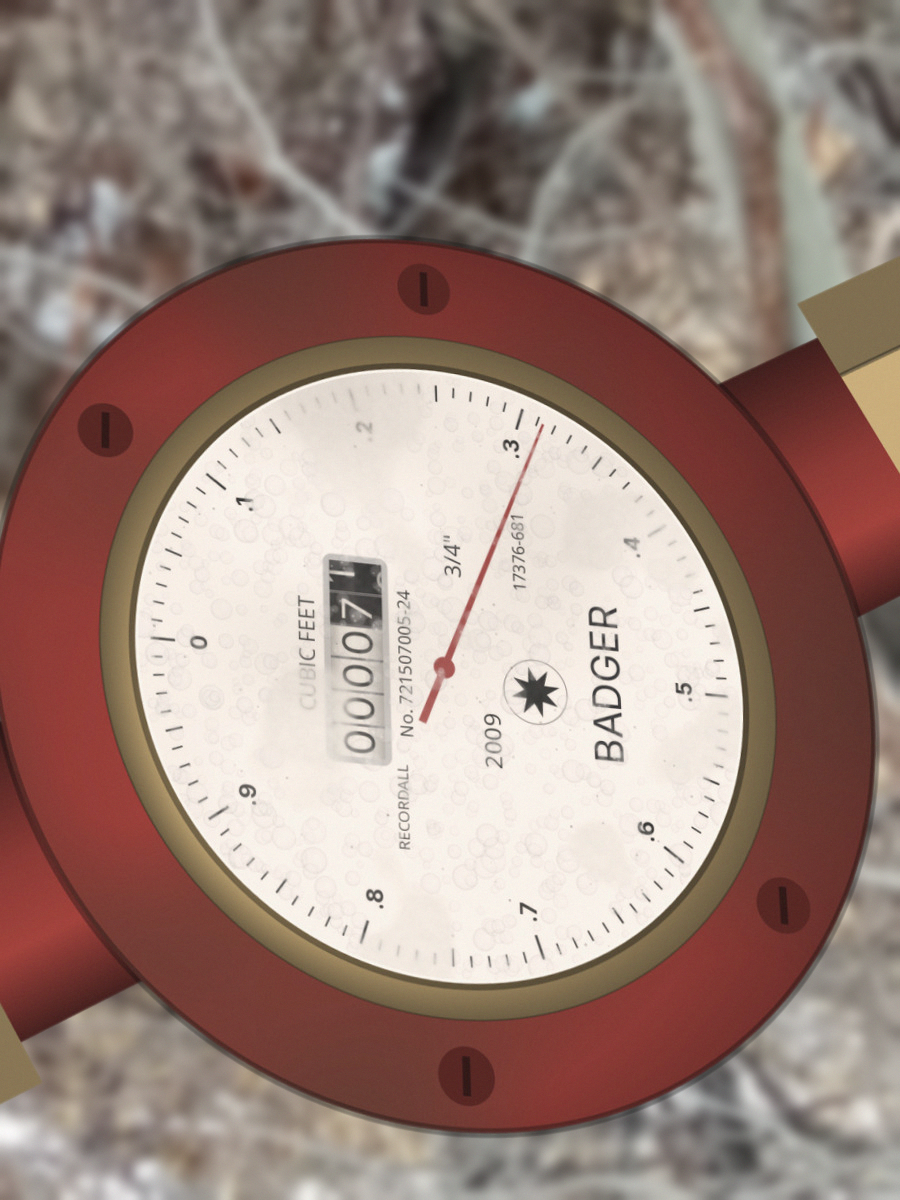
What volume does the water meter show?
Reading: 71.31 ft³
